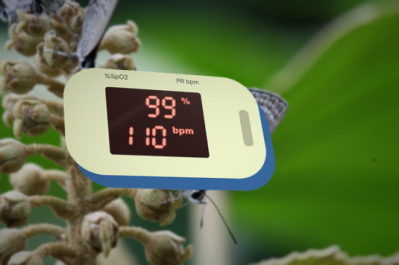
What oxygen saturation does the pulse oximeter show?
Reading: 99 %
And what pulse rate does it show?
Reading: 110 bpm
